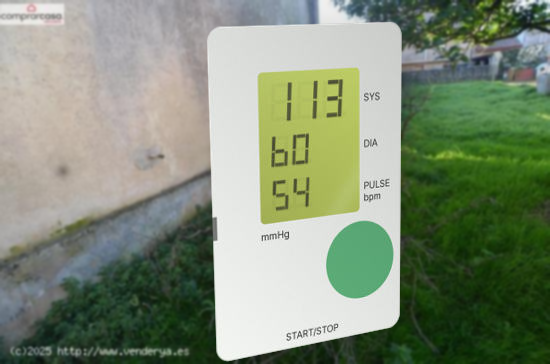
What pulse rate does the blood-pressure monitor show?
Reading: 54 bpm
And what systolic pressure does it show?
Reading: 113 mmHg
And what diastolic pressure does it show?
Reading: 60 mmHg
